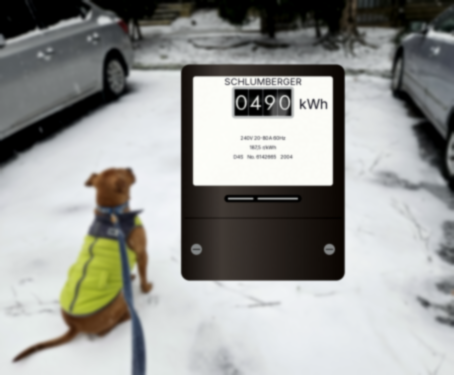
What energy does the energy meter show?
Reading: 490 kWh
